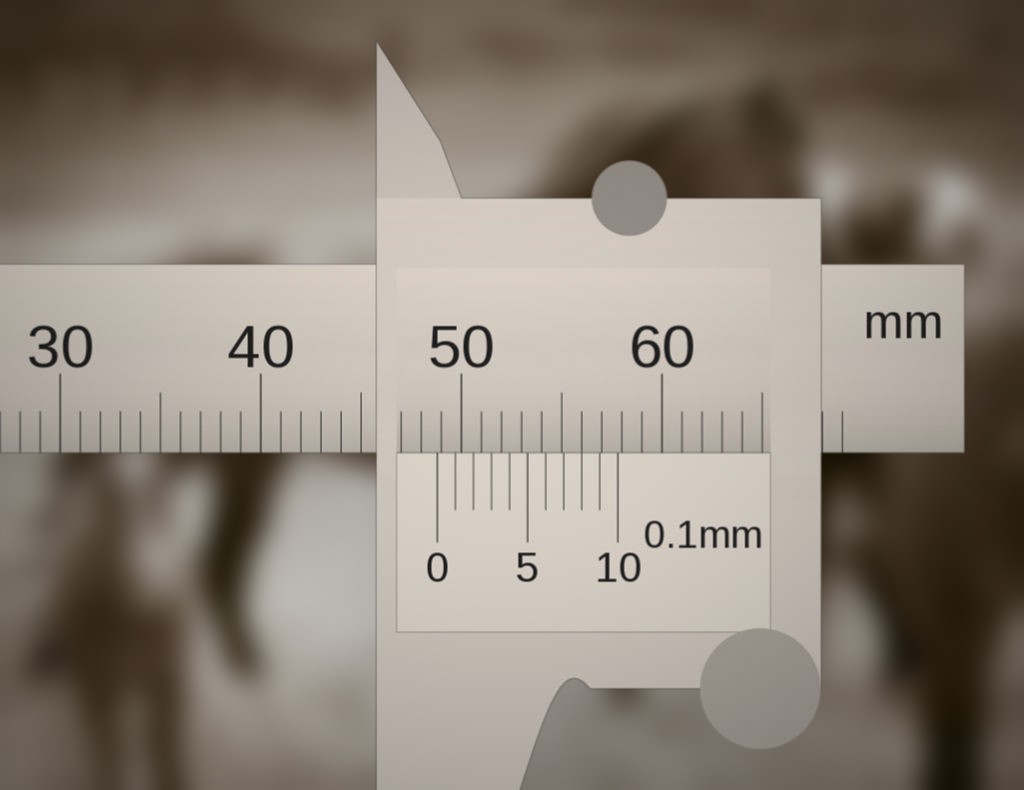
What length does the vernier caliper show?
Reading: 48.8 mm
